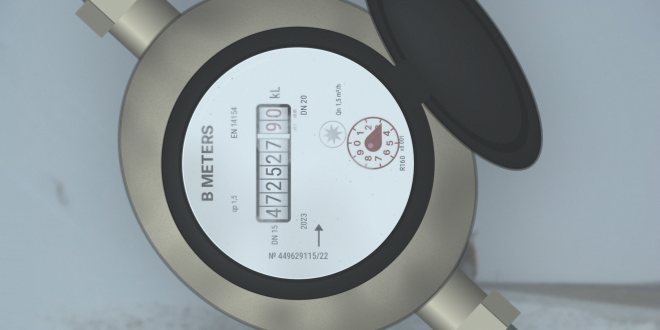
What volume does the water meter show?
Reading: 472527.903 kL
